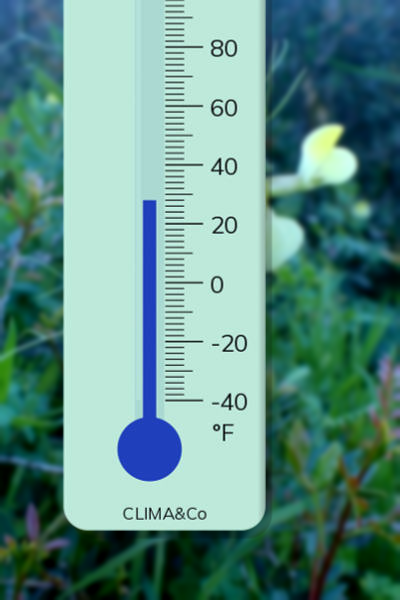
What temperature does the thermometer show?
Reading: 28 °F
